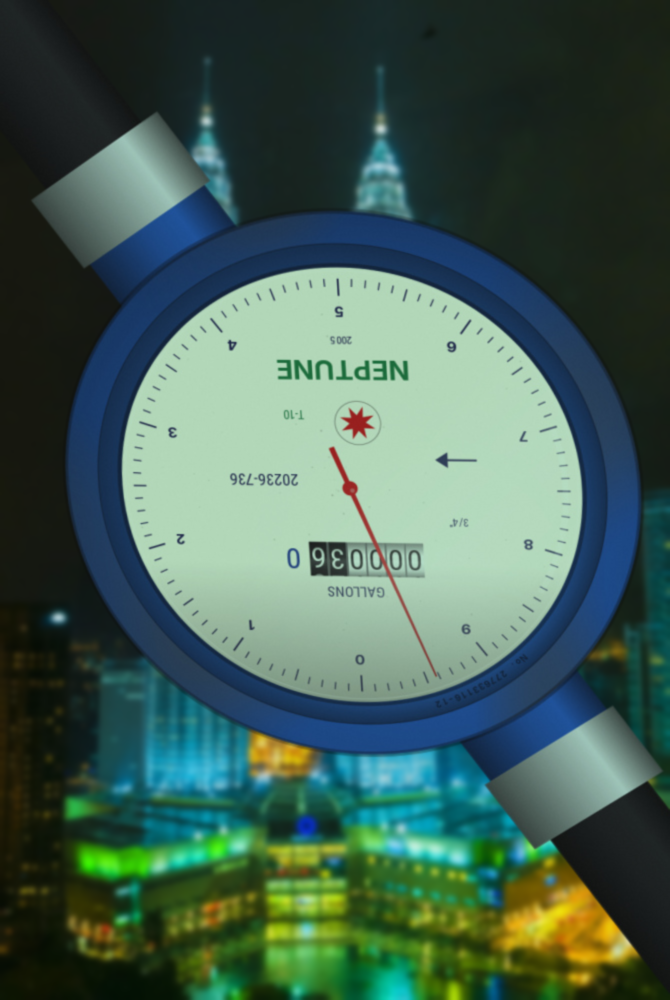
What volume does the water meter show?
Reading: 359.4 gal
